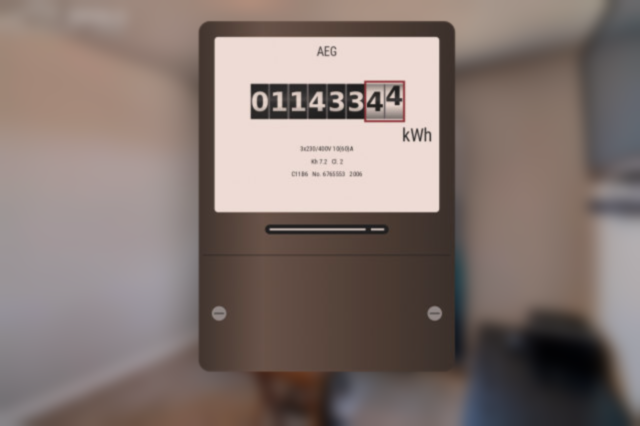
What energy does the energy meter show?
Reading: 11433.44 kWh
